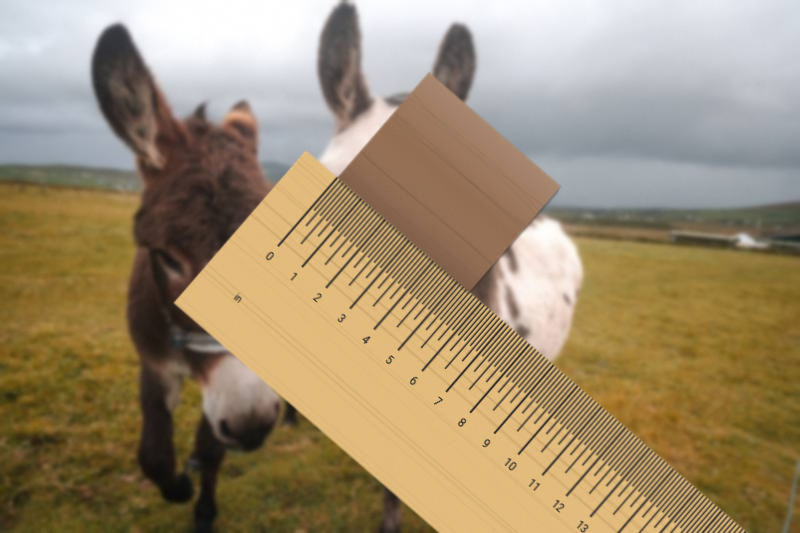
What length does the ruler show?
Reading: 5.5 in
